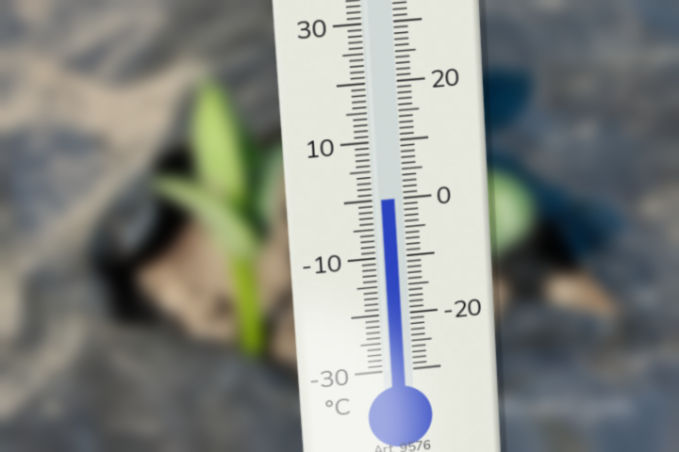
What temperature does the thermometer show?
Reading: 0 °C
